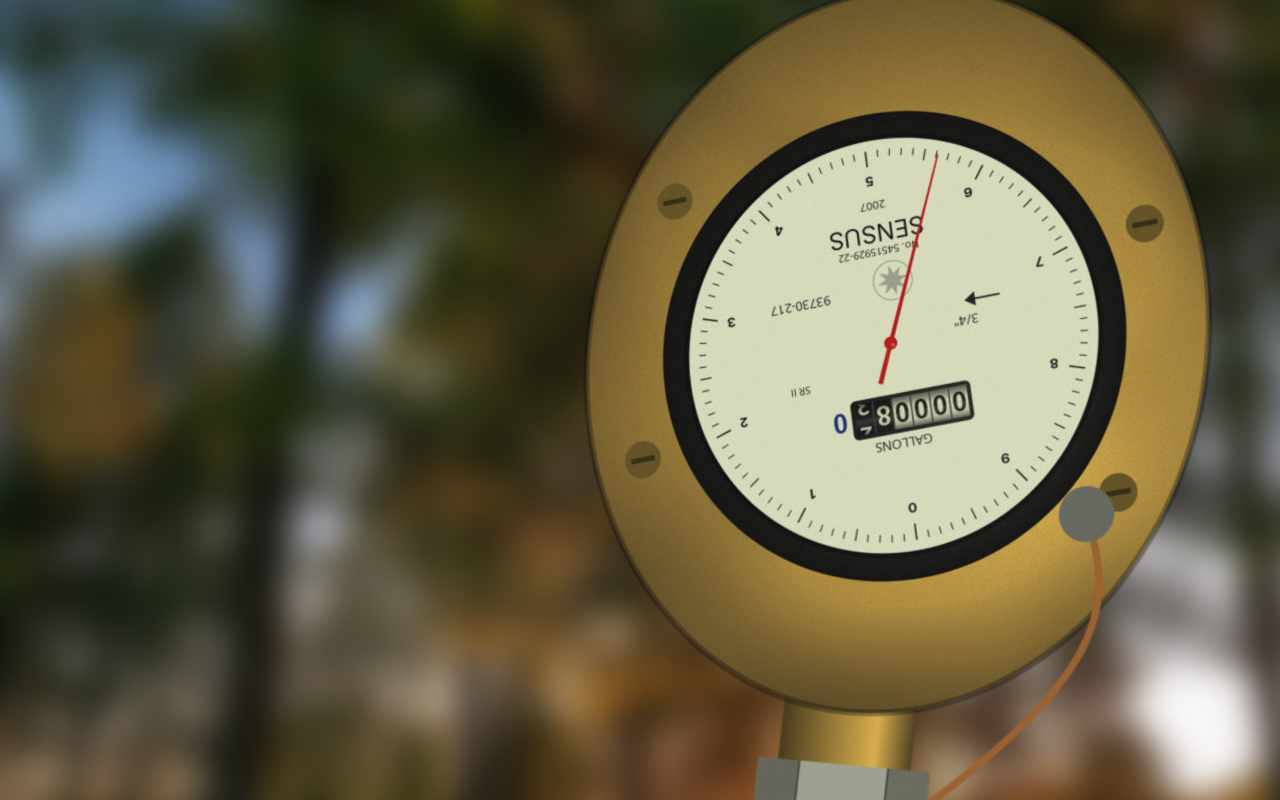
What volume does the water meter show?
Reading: 825.6 gal
